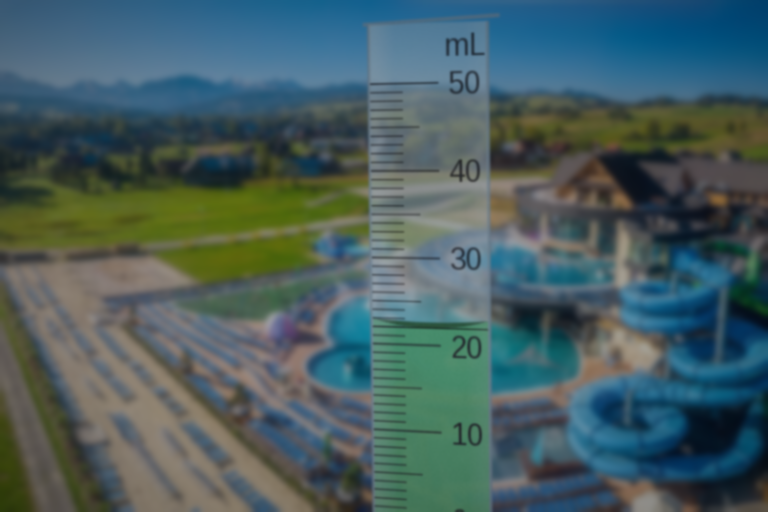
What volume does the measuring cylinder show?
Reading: 22 mL
